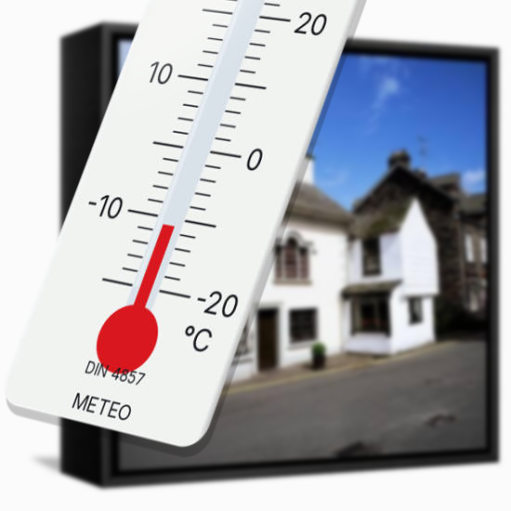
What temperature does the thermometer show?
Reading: -11 °C
